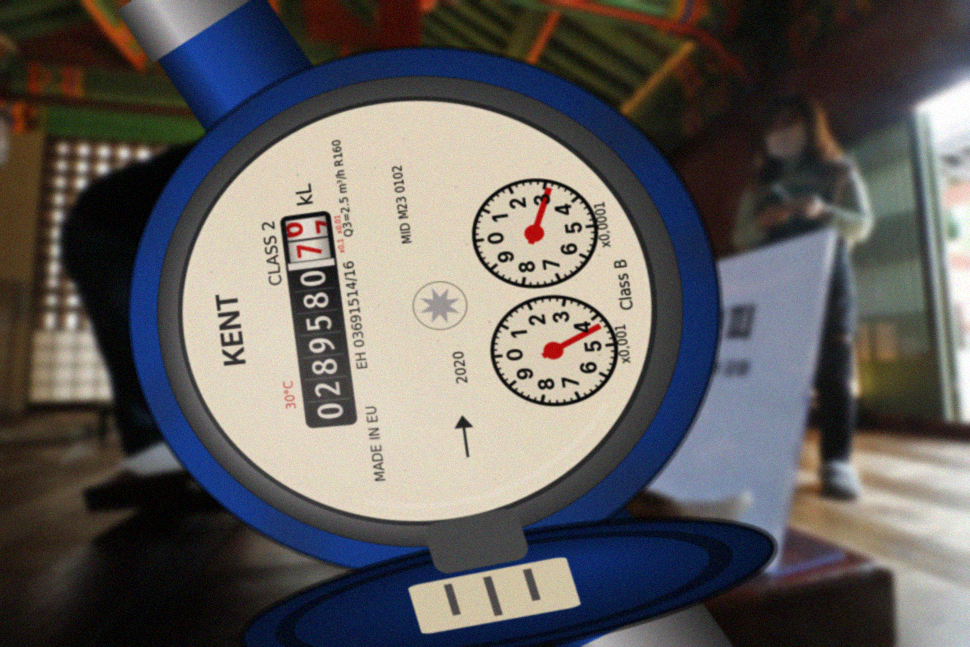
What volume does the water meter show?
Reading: 289580.7643 kL
